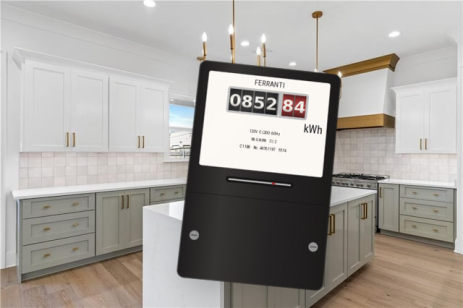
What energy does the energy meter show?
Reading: 852.84 kWh
